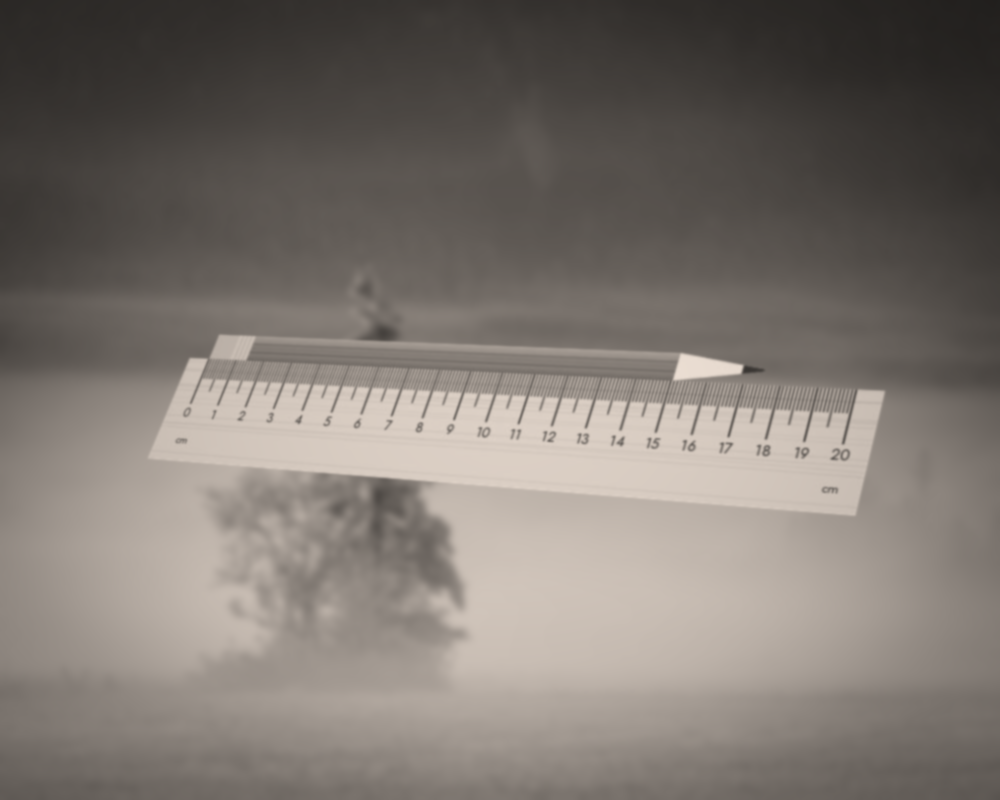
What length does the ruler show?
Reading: 17.5 cm
